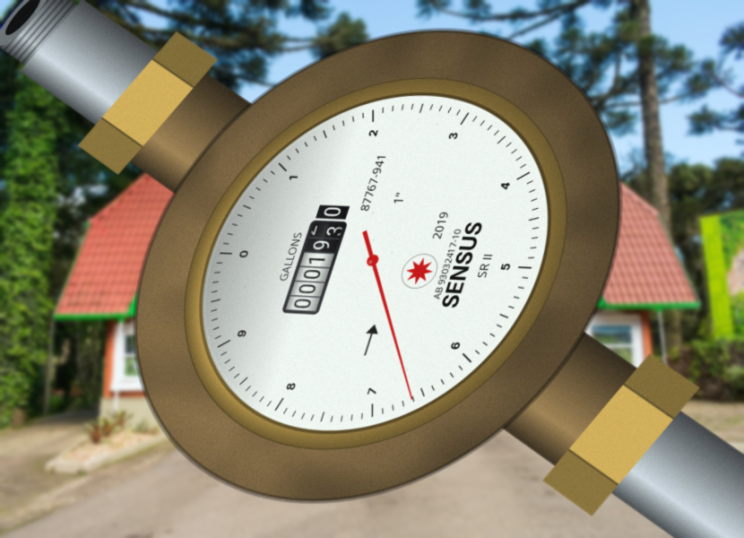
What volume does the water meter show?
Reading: 1926.6 gal
